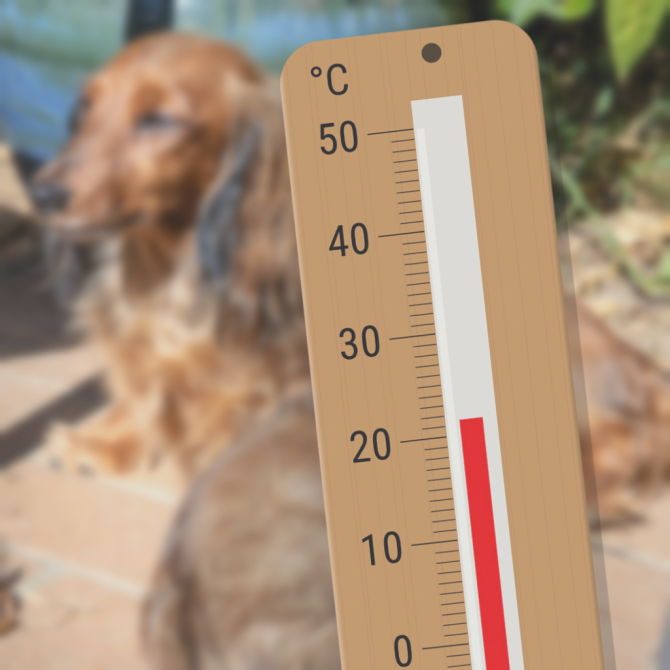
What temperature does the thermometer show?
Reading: 21.5 °C
